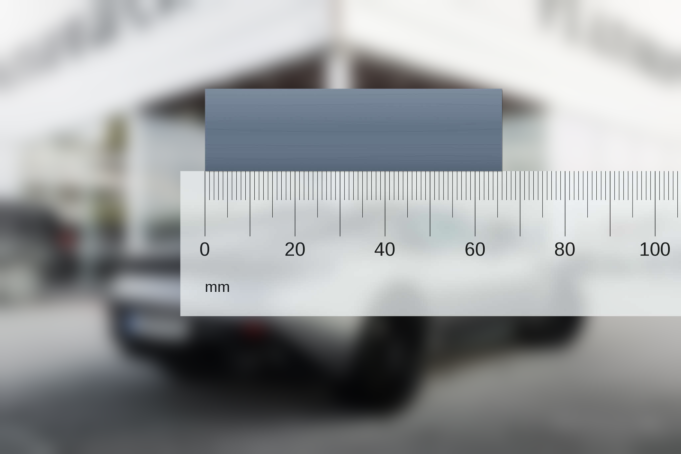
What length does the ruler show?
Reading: 66 mm
